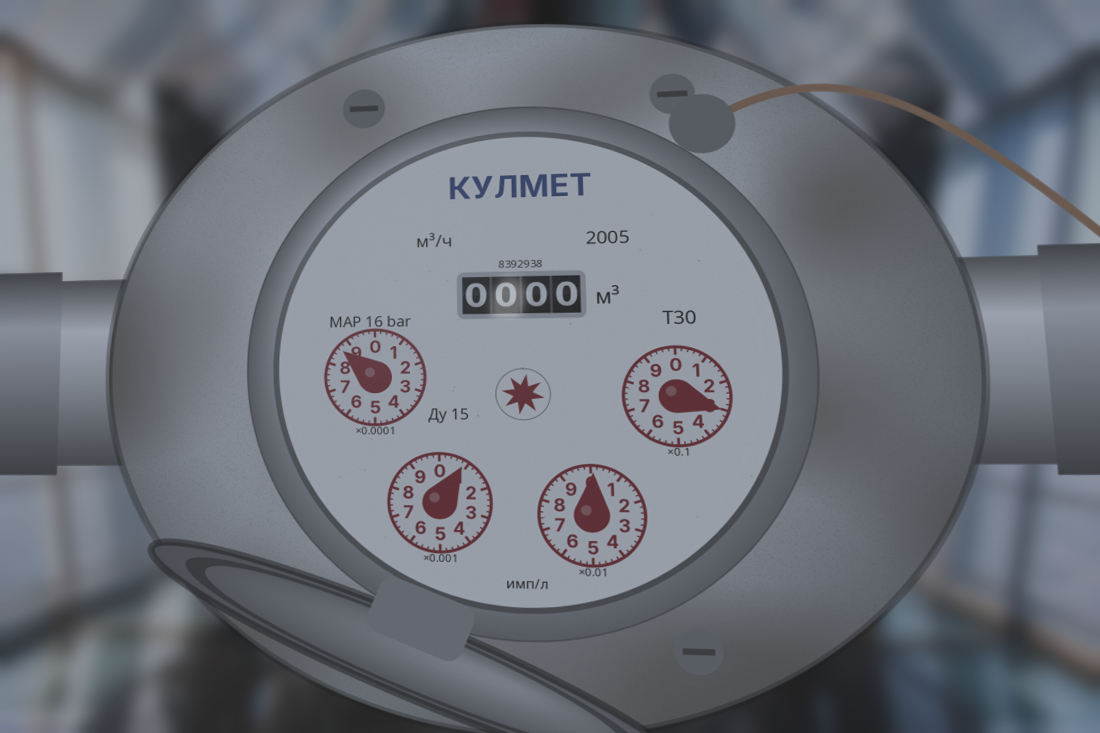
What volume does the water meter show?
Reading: 0.3008 m³
